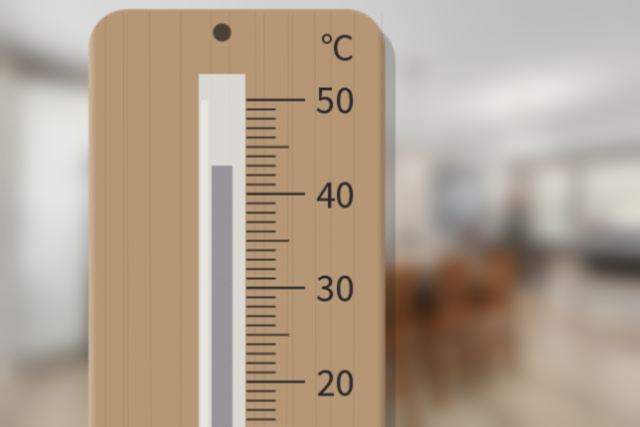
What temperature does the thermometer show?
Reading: 43 °C
